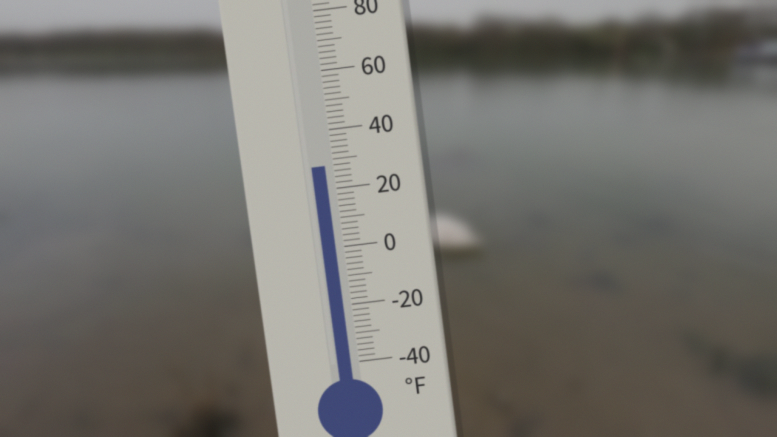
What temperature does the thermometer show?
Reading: 28 °F
